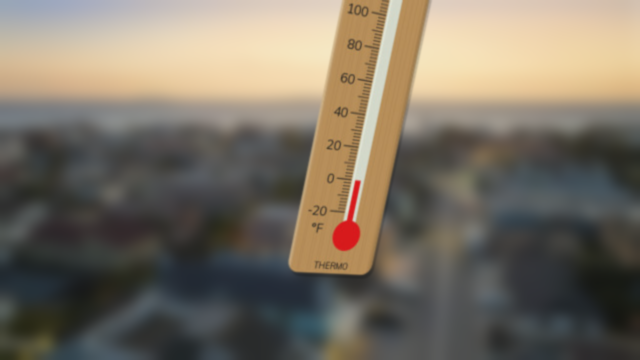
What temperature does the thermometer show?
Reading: 0 °F
